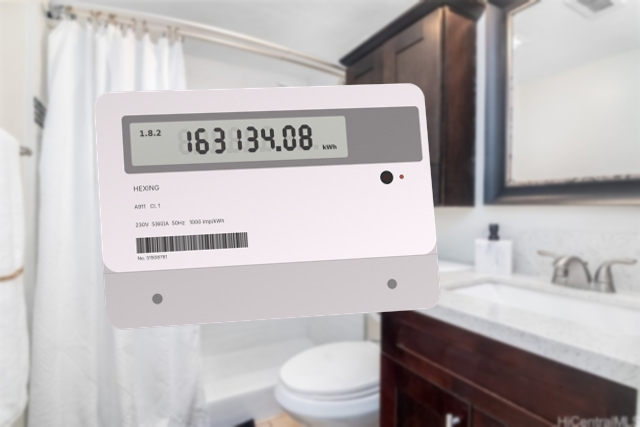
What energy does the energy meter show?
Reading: 163134.08 kWh
